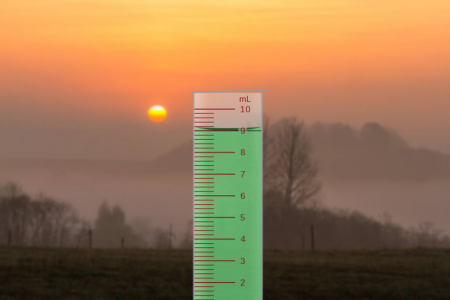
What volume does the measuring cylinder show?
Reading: 9 mL
